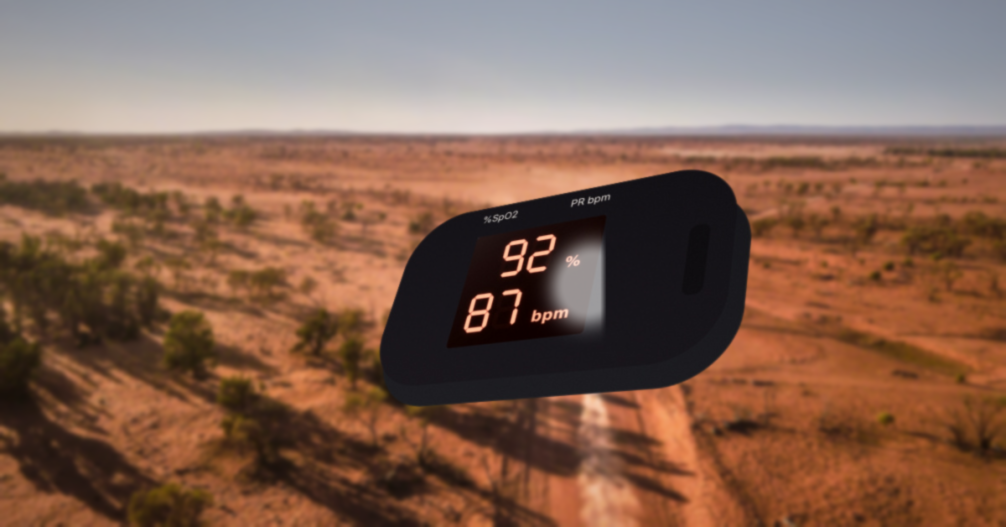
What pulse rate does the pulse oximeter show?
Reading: 87 bpm
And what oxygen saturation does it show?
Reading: 92 %
